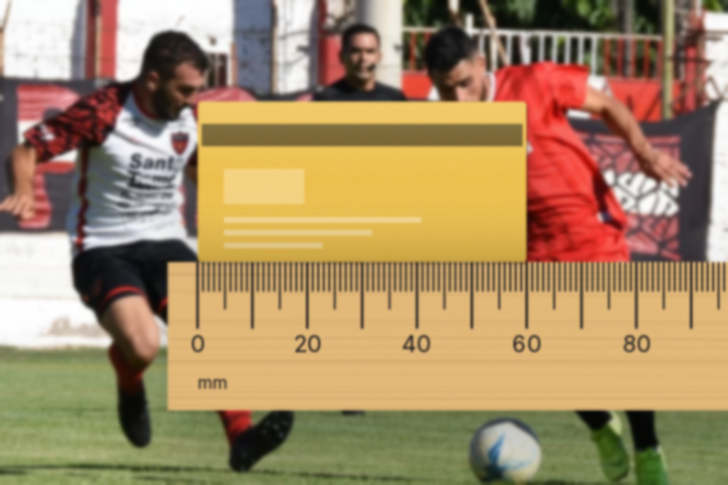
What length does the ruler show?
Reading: 60 mm
